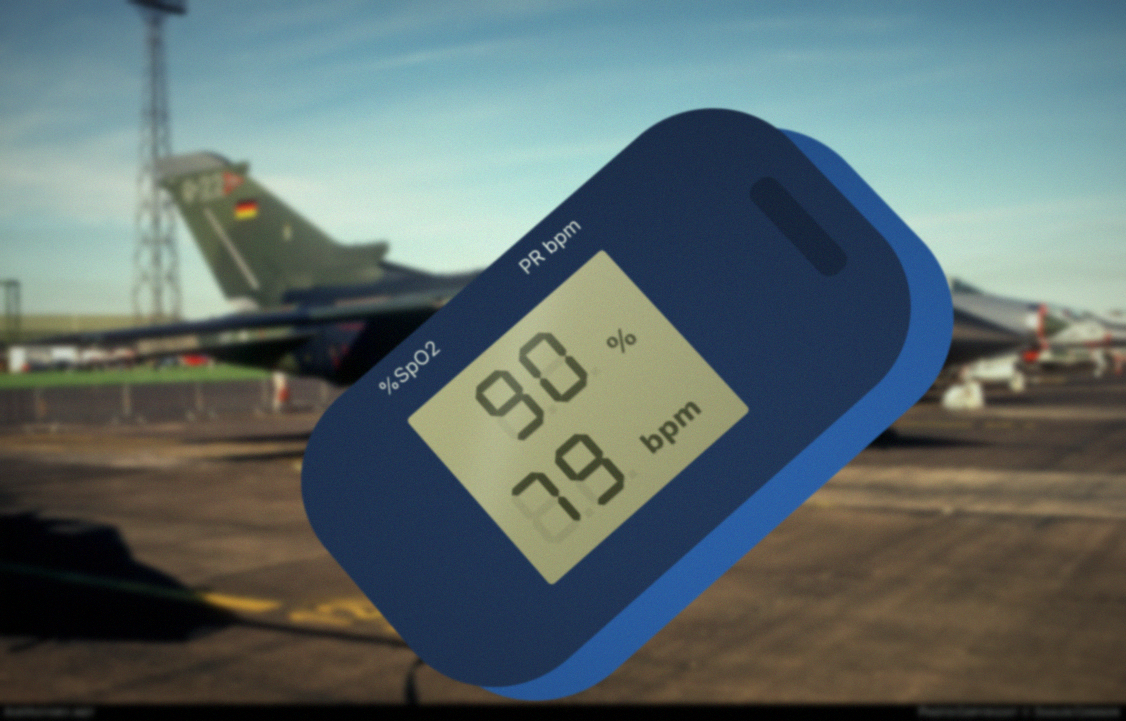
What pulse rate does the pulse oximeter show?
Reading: 79 bpm
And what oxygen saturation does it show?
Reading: 90 %
